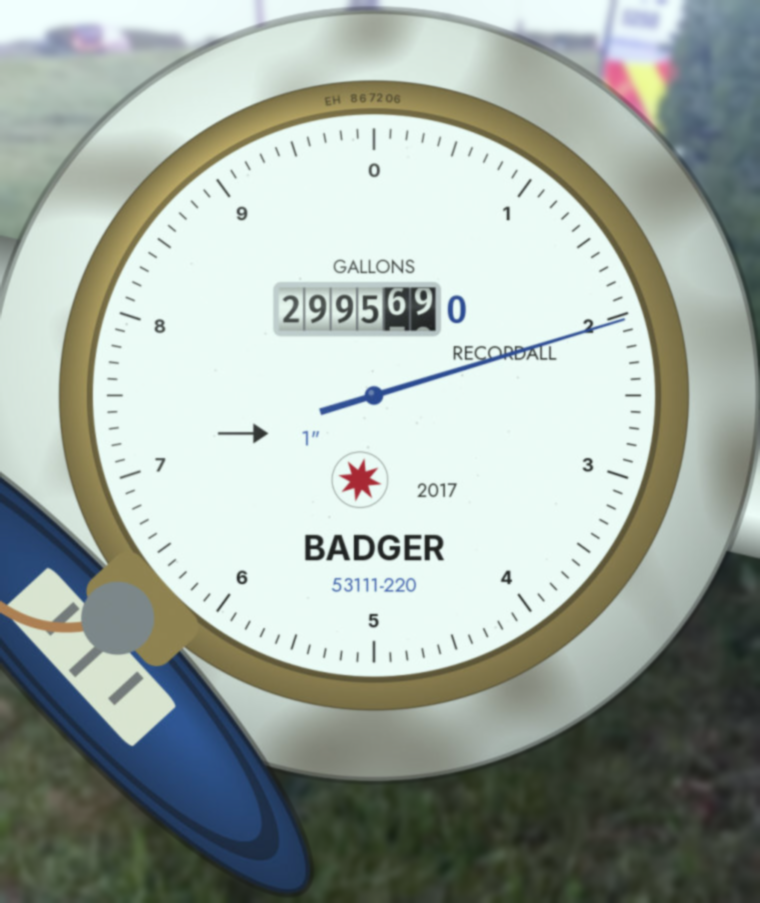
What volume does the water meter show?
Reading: 2995692.0 gal
